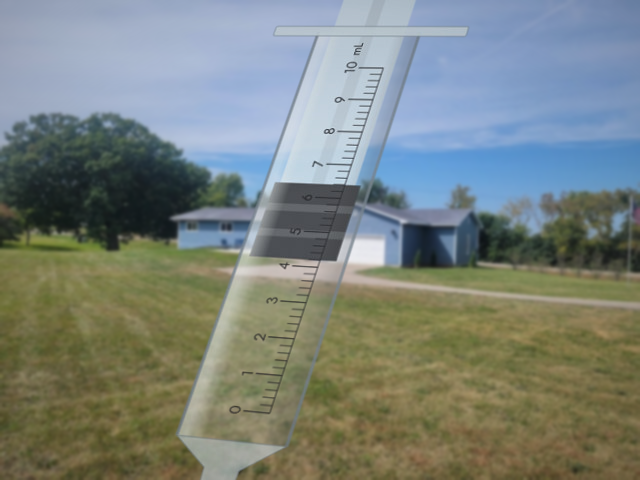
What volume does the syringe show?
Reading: 4.2 mL
